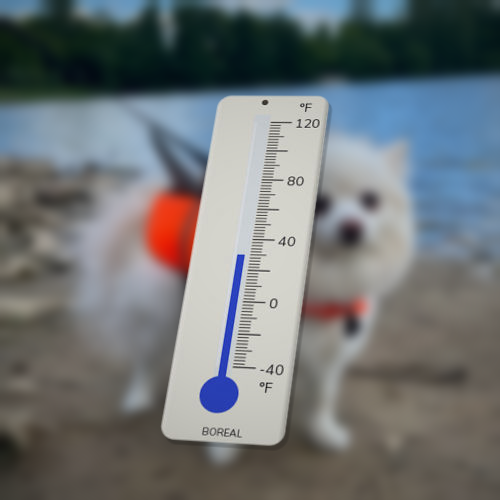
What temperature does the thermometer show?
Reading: 30 °F
